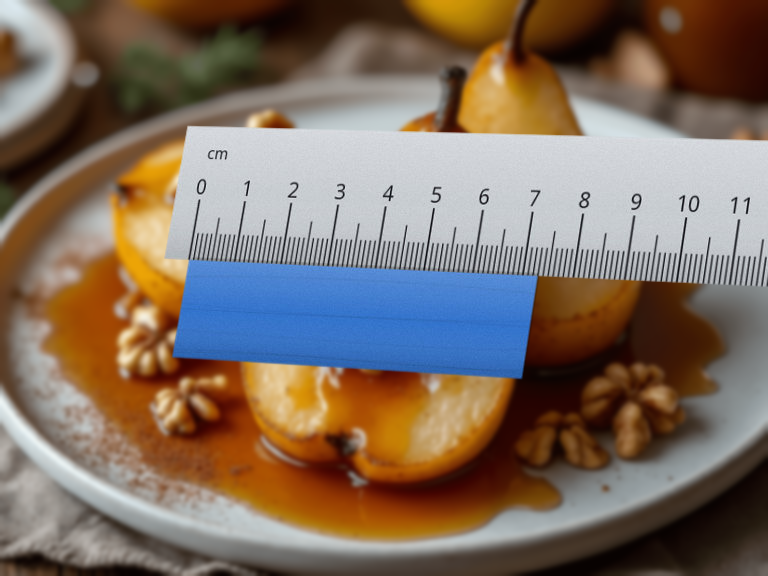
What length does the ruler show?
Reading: 7.3 cm
